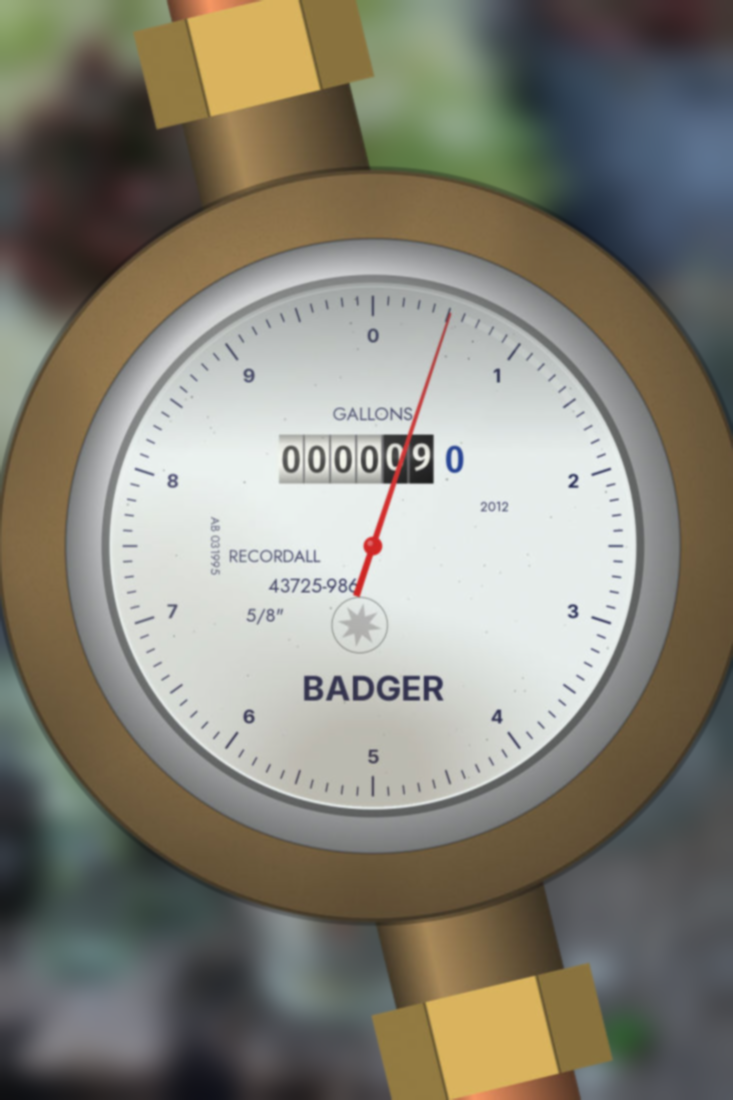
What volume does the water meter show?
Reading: 90.5 gal
